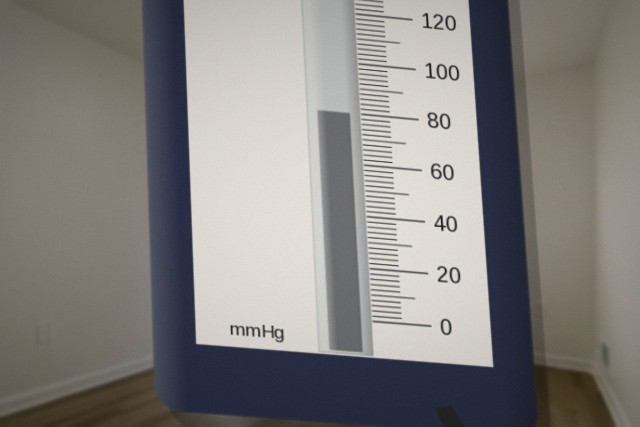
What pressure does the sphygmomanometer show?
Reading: 80 mmHg
